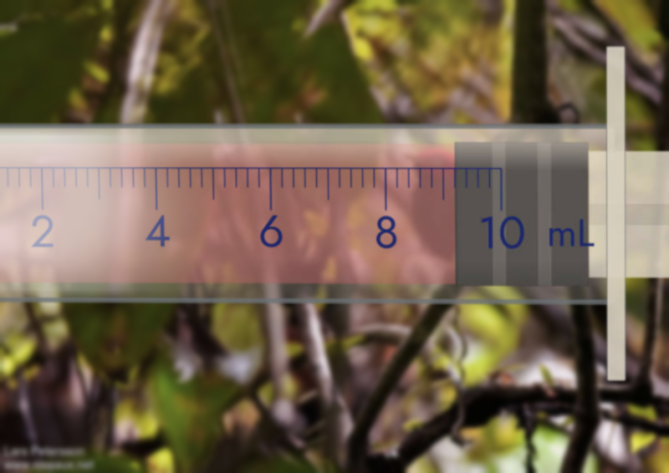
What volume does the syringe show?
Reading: 9.2 mL
